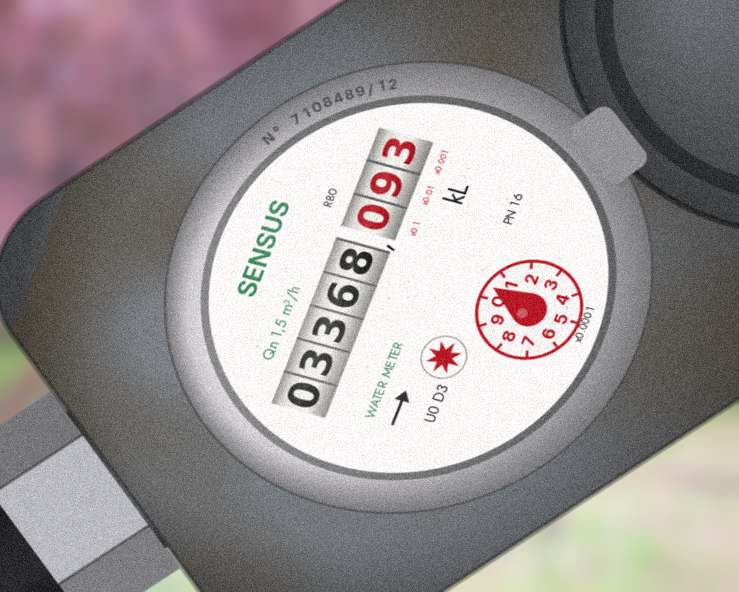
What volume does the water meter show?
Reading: 3368.0930 kL
